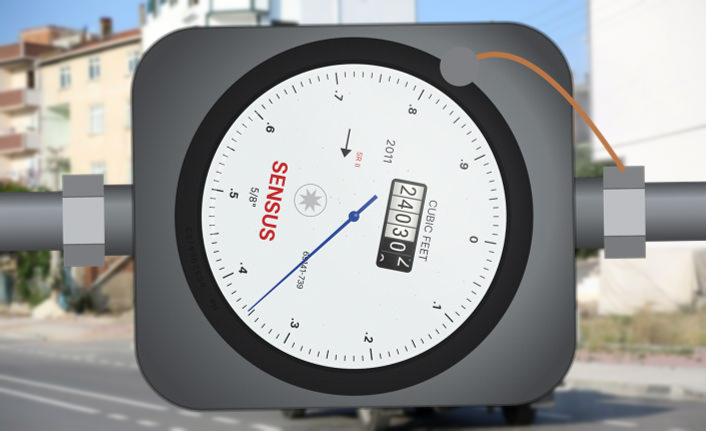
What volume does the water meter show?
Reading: 240302.35 ft³
